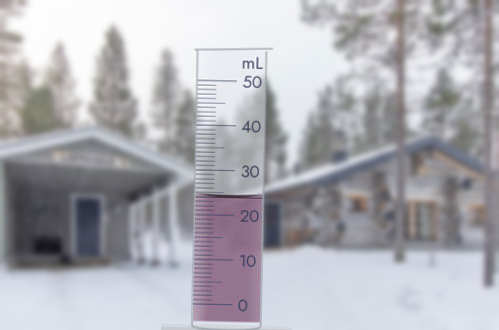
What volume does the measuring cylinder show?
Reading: 24 mL
